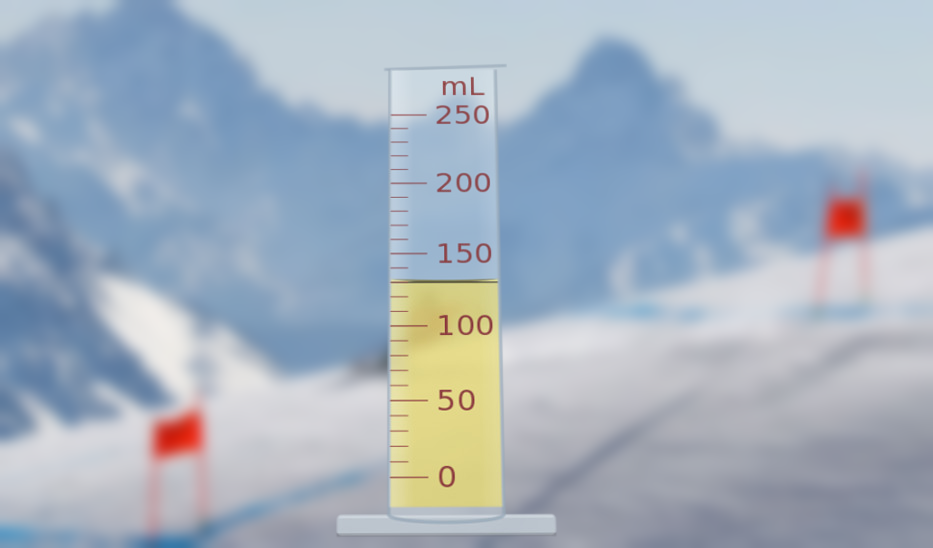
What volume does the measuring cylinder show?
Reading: 130 mL
